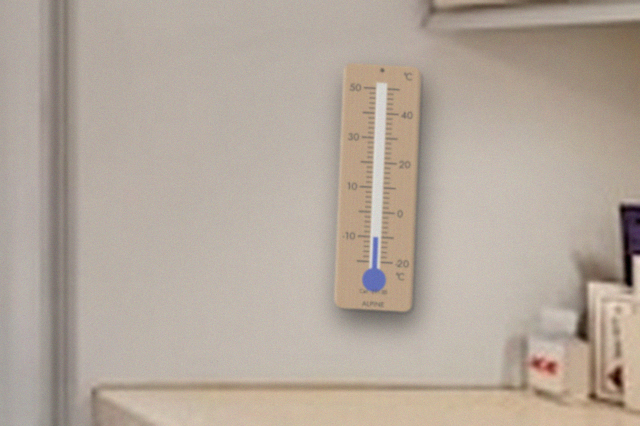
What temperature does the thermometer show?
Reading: -10 °C
